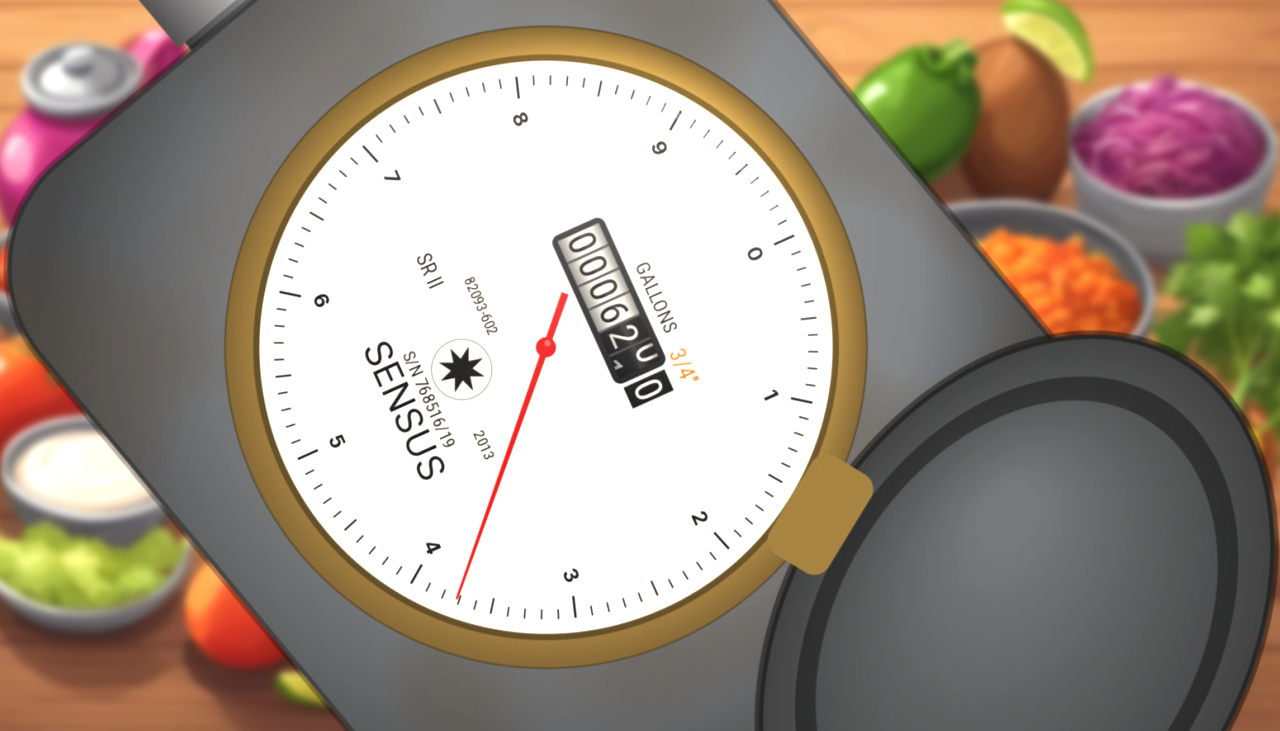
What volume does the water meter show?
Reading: 6203.7 gal
